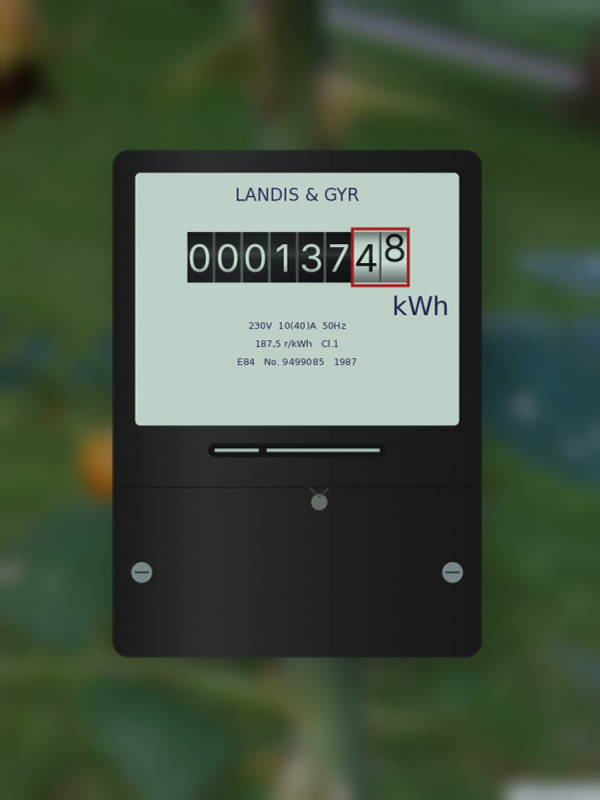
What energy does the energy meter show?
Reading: 137.48 kWh
